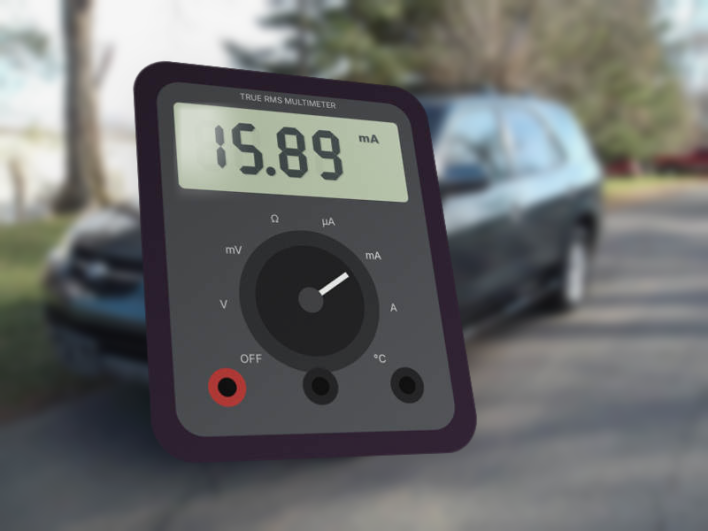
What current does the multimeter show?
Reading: 15.89 mA
